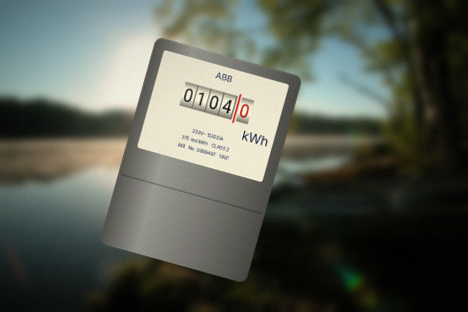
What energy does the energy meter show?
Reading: 104.0 kWh
